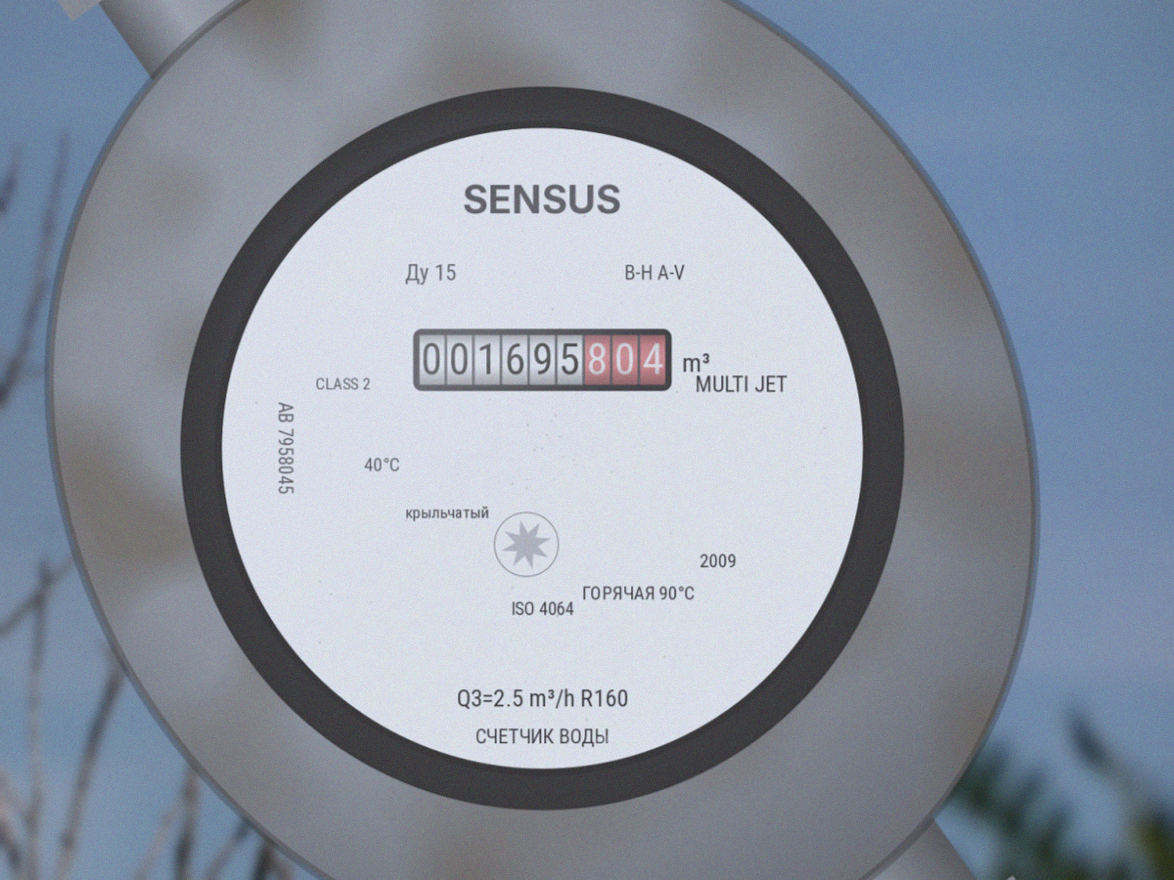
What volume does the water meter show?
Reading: 1695.804 m³
